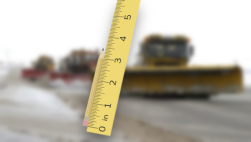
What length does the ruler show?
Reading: 3.5 in
